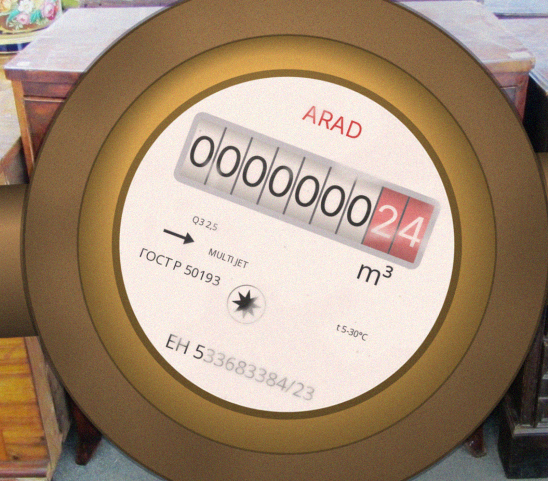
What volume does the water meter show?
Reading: 0.24 m³
